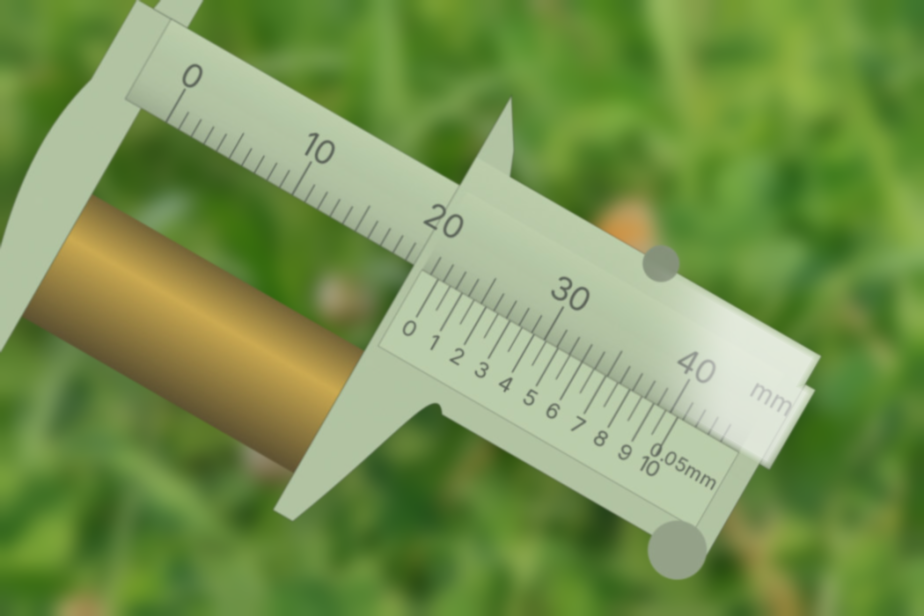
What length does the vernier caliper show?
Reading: 21.6 mm
